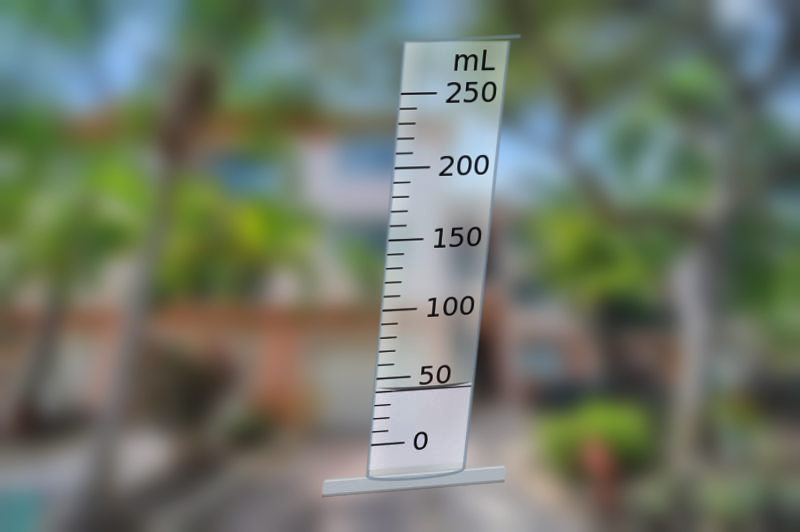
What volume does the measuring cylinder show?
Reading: 40 mL
